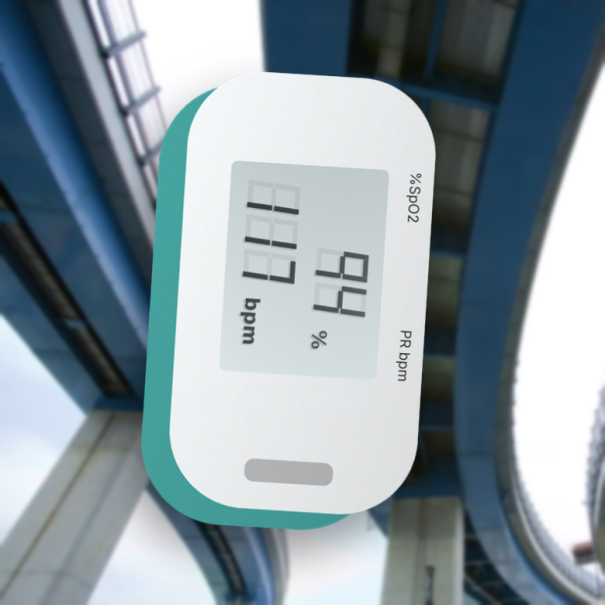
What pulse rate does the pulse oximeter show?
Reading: 117 bpm
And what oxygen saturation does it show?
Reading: 94 %
